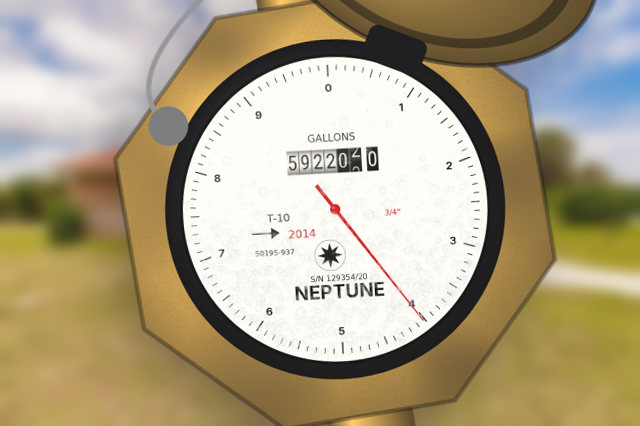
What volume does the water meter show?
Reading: 5922024.0 gal
